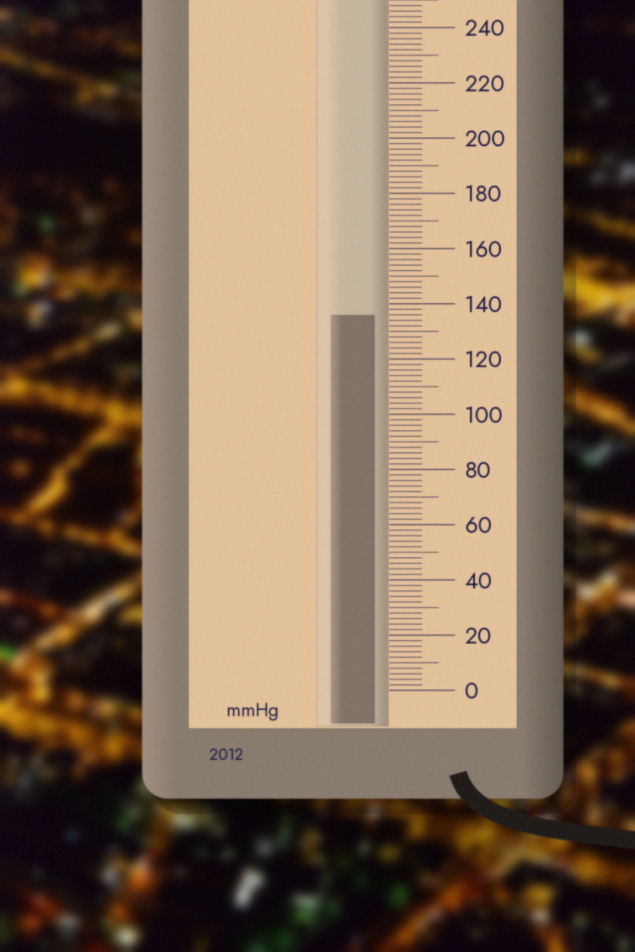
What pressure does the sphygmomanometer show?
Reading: 136 mmHg
